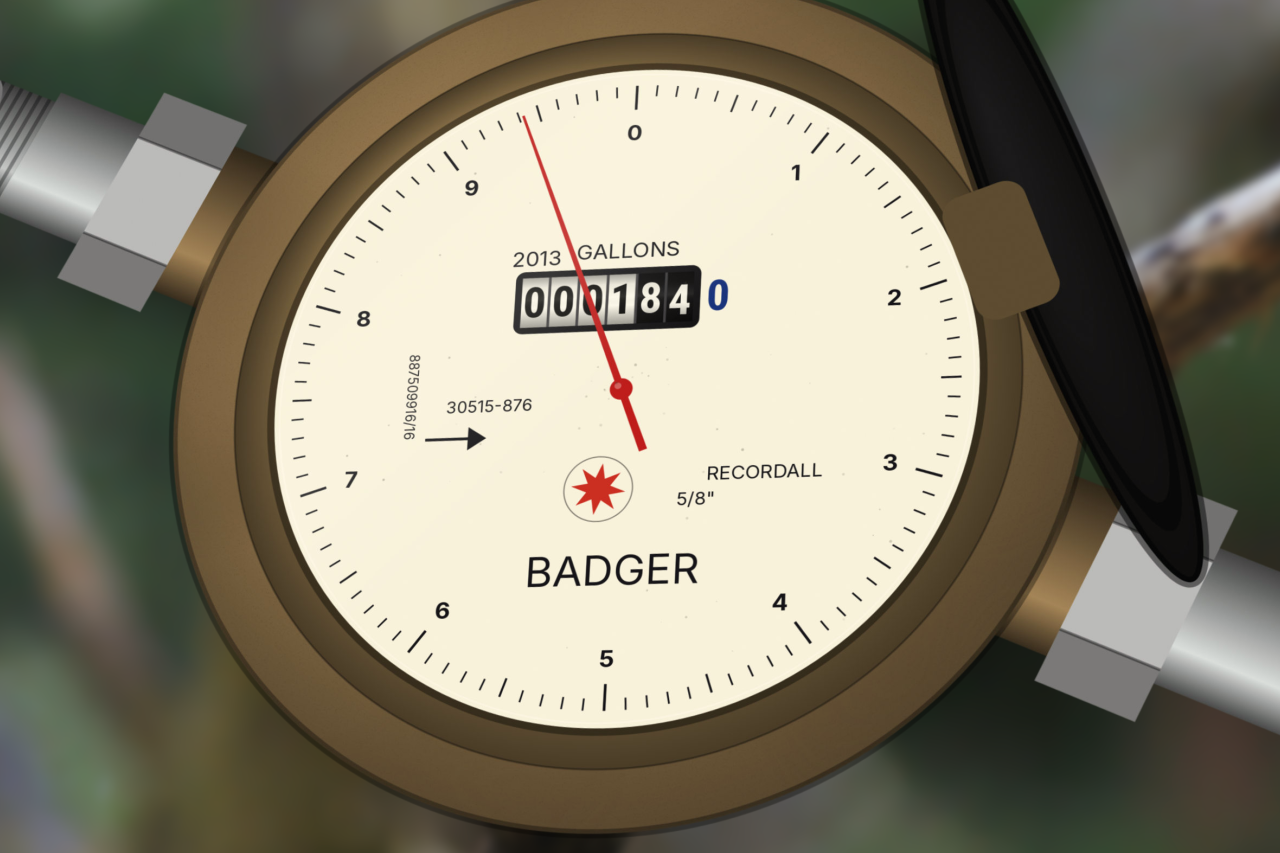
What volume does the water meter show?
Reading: 1839.4 gal
